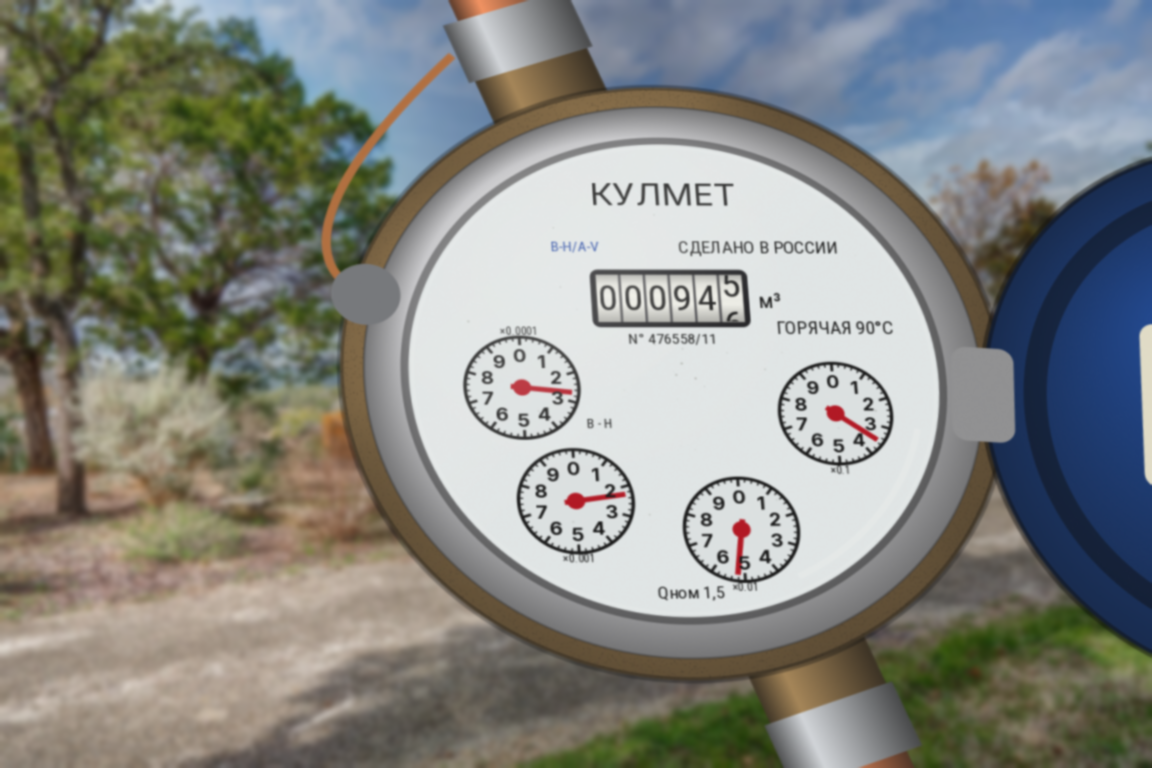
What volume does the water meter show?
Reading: 945.3522 m³
